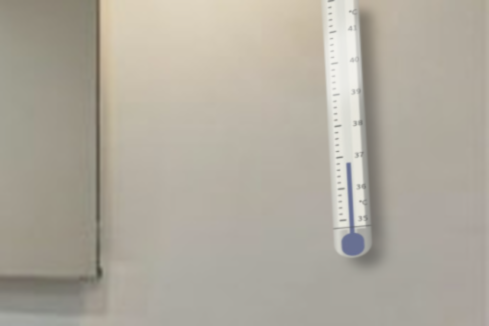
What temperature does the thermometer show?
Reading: 36.8 °C
